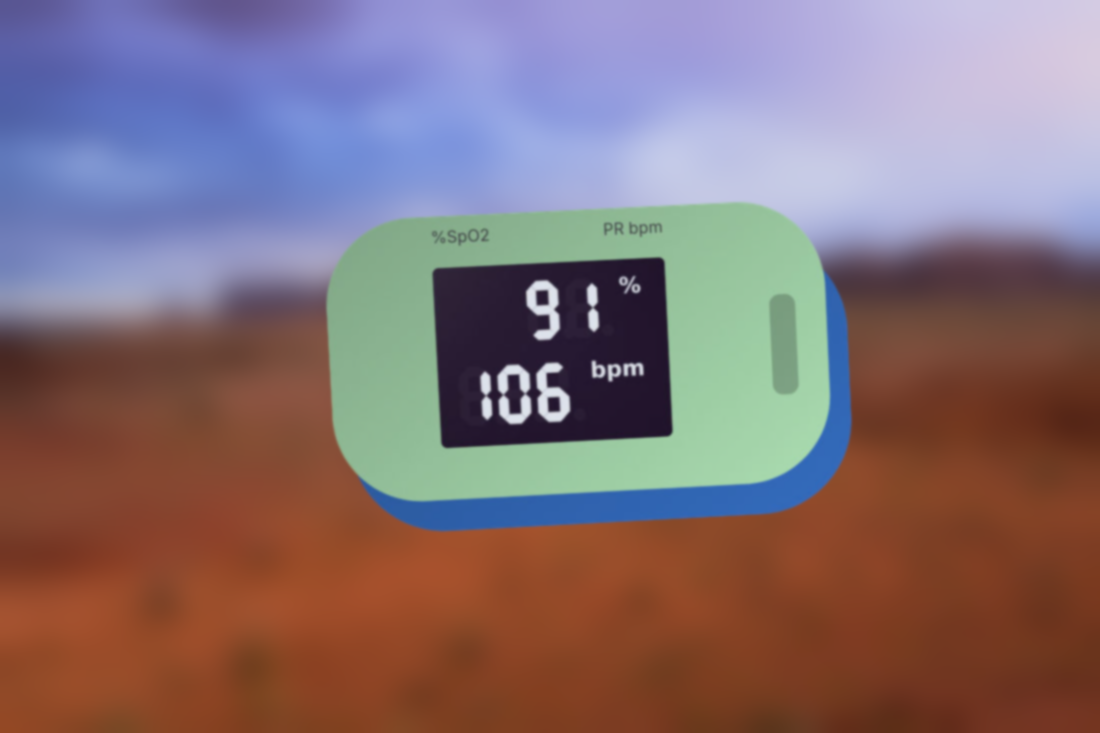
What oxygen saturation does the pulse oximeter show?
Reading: 91 %
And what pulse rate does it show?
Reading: 106 bpm
